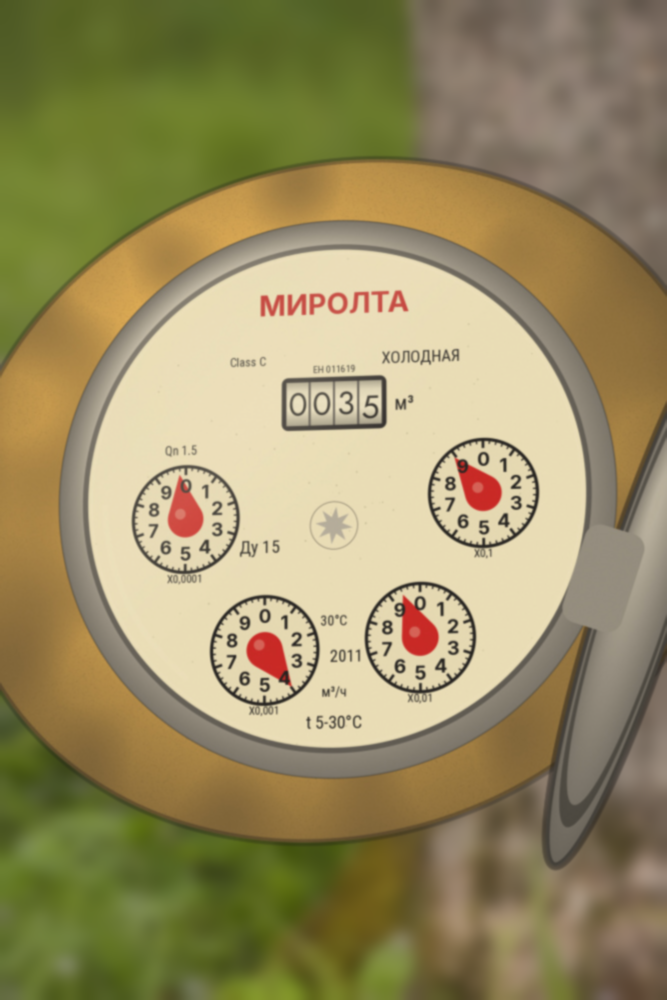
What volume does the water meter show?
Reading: 34.8939 m³
